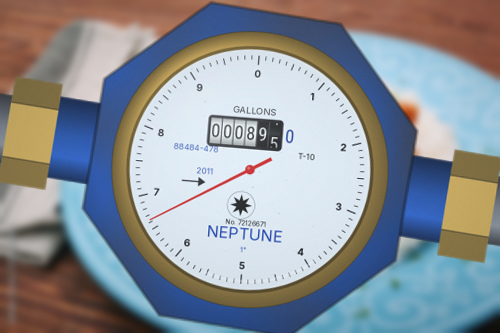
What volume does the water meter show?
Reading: 8946.6 gal
